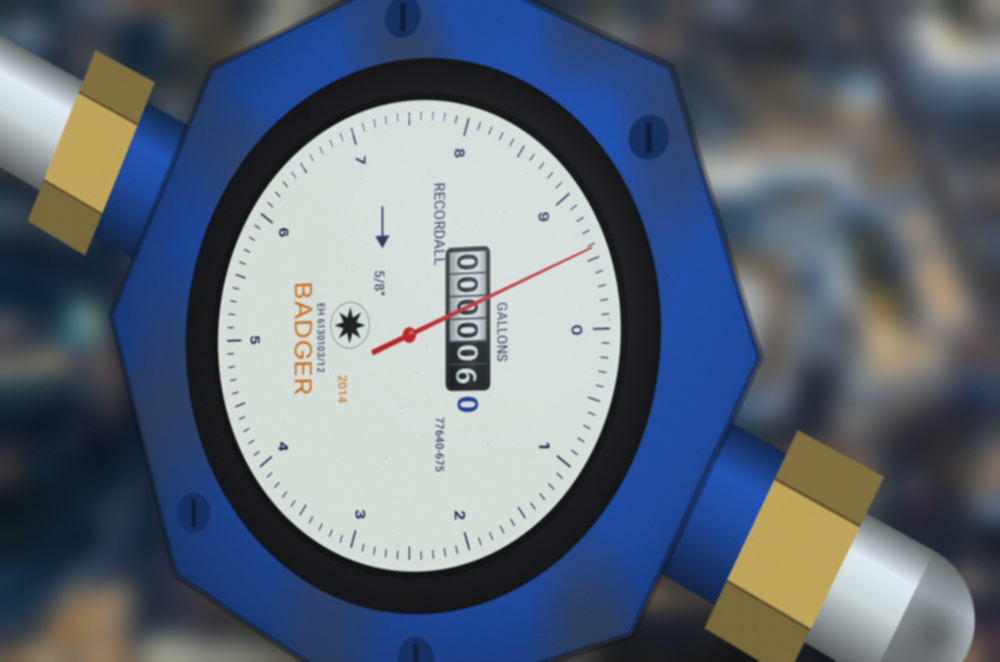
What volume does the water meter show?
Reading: 59.4 gal
